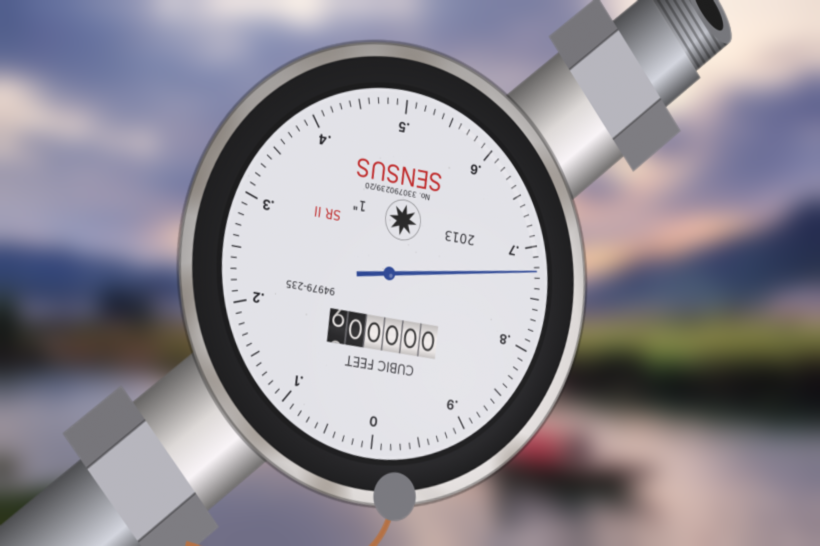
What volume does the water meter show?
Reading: 8.72 ft³
